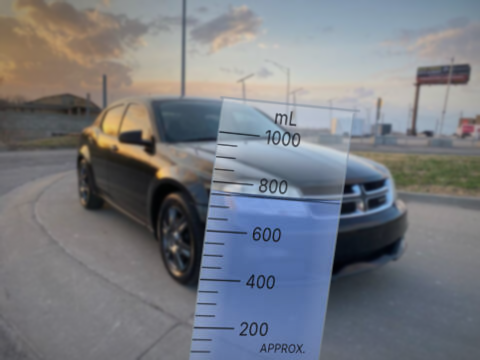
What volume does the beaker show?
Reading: 750 mL
